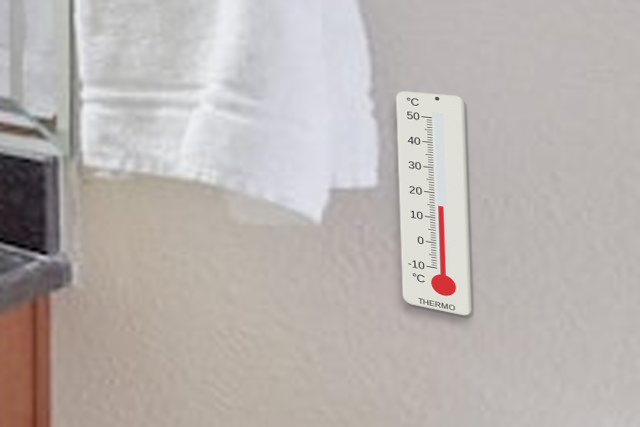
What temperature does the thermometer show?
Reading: 15 °C
